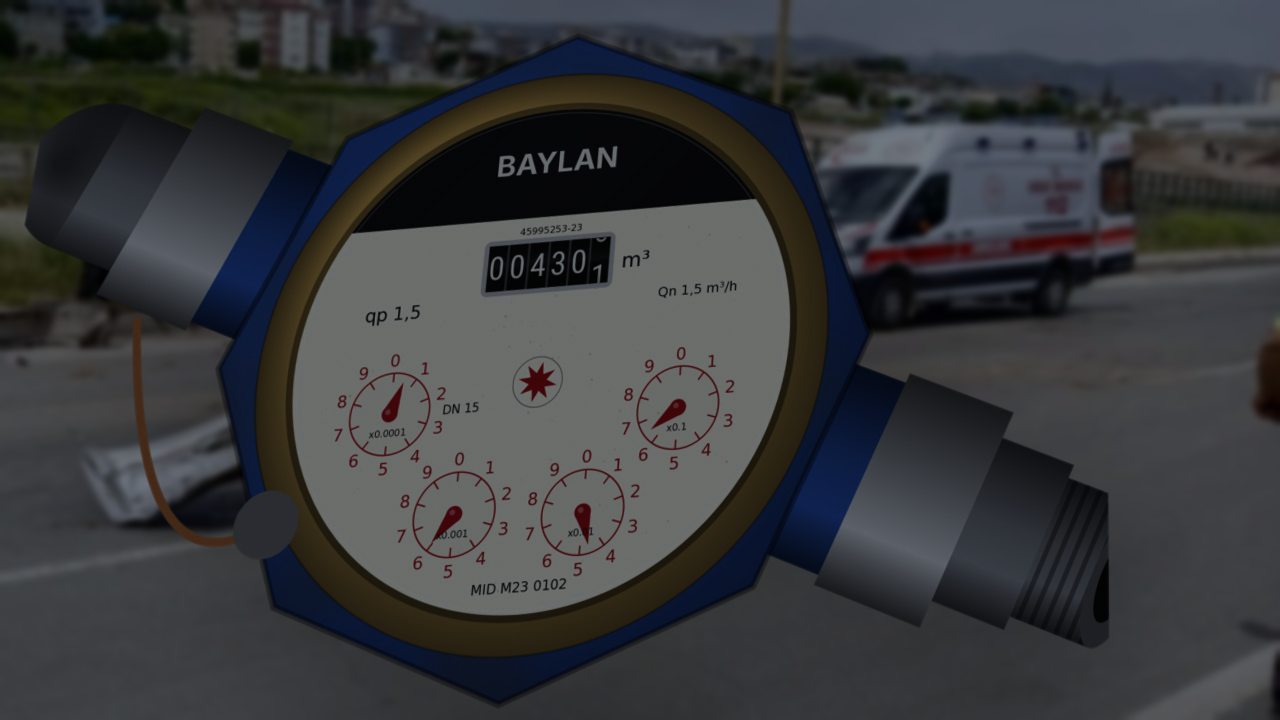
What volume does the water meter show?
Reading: 4300.6460 m³
